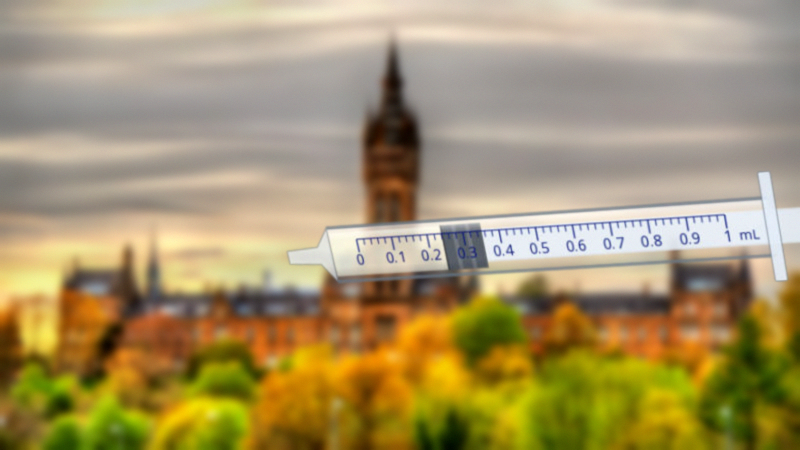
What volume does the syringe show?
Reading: 0.24 mL
